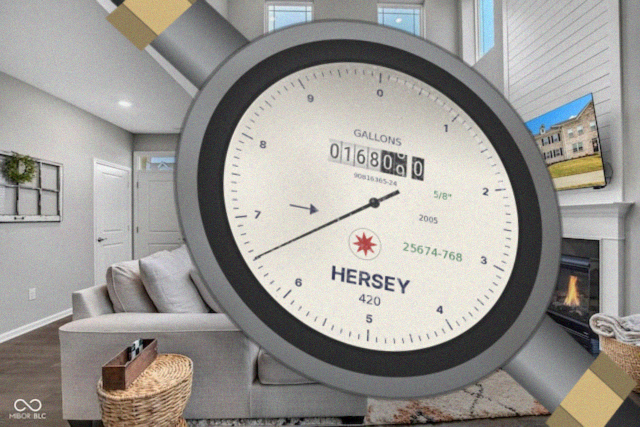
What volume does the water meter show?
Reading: 168086.5 gal
